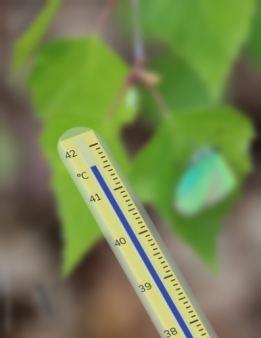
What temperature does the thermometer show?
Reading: 41.6 °C
